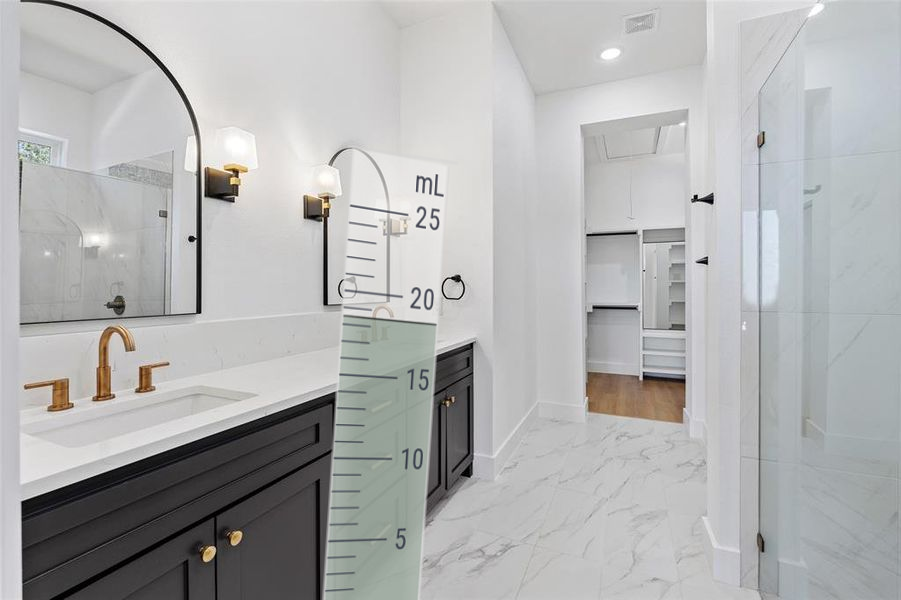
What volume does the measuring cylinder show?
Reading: 18.5 mL
